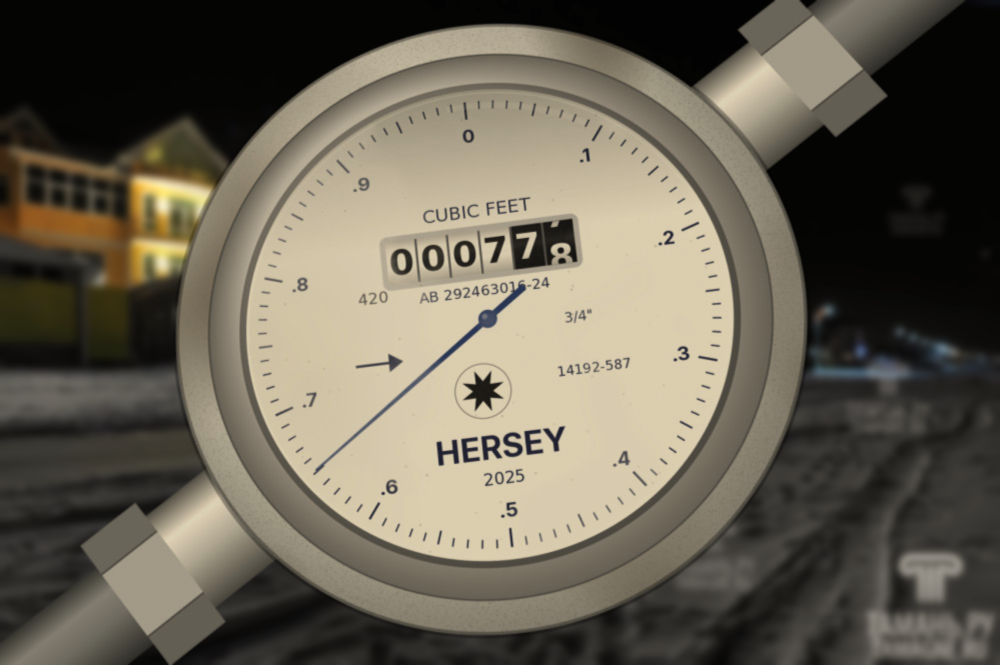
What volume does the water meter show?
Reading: 777.65 ft³
